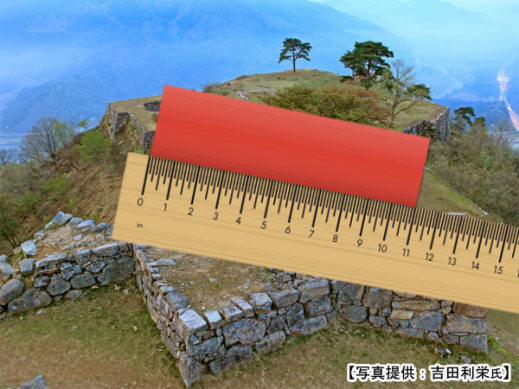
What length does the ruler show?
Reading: 11 in
